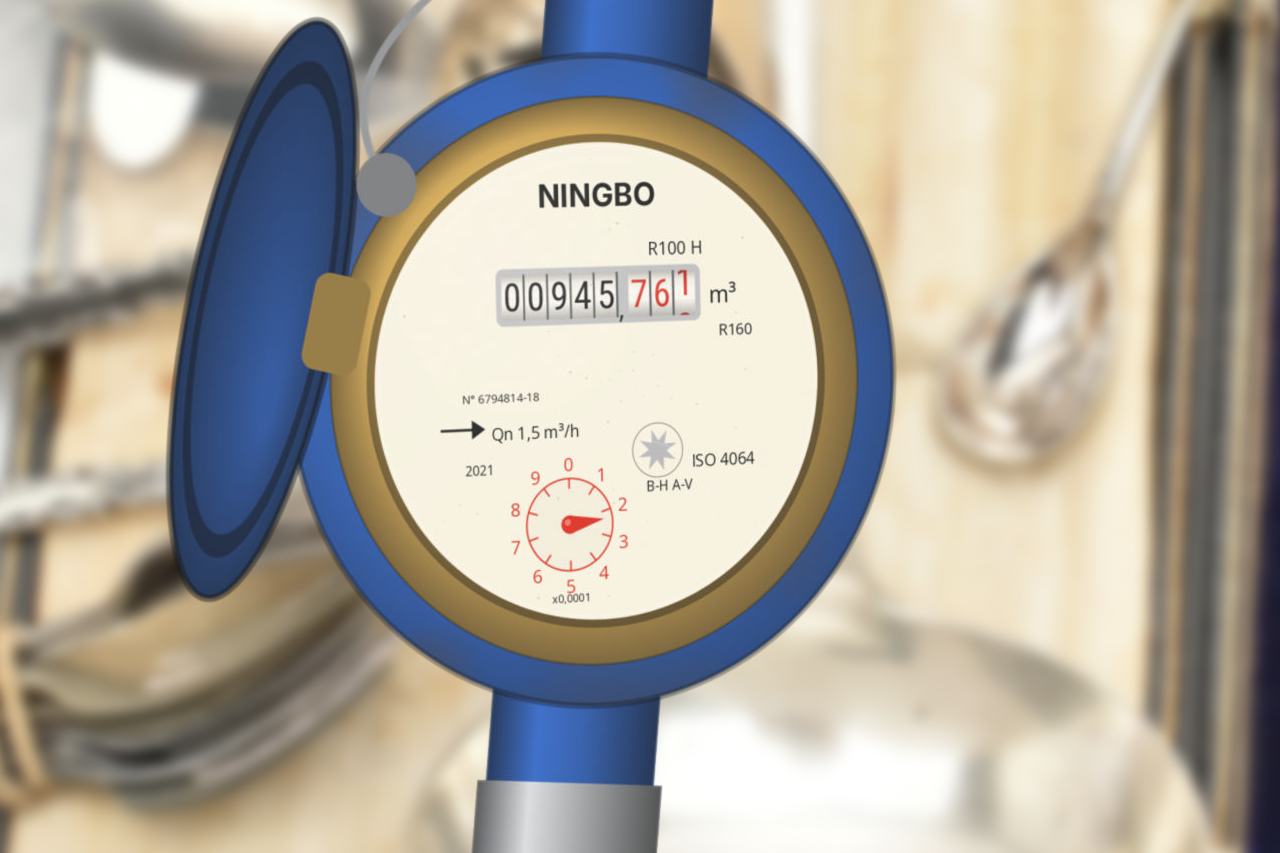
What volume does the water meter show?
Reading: 945.7612 m³
